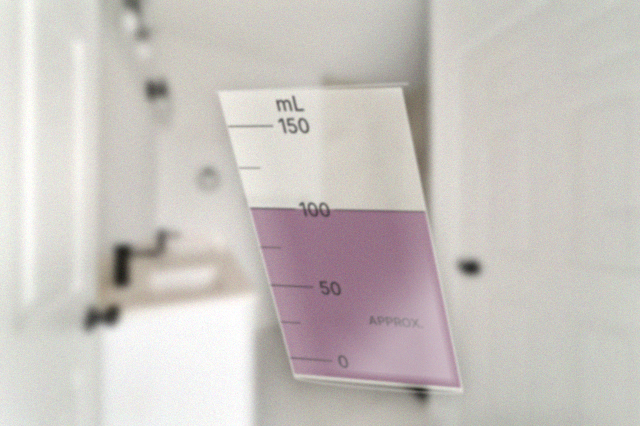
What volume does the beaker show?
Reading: 100 mL
